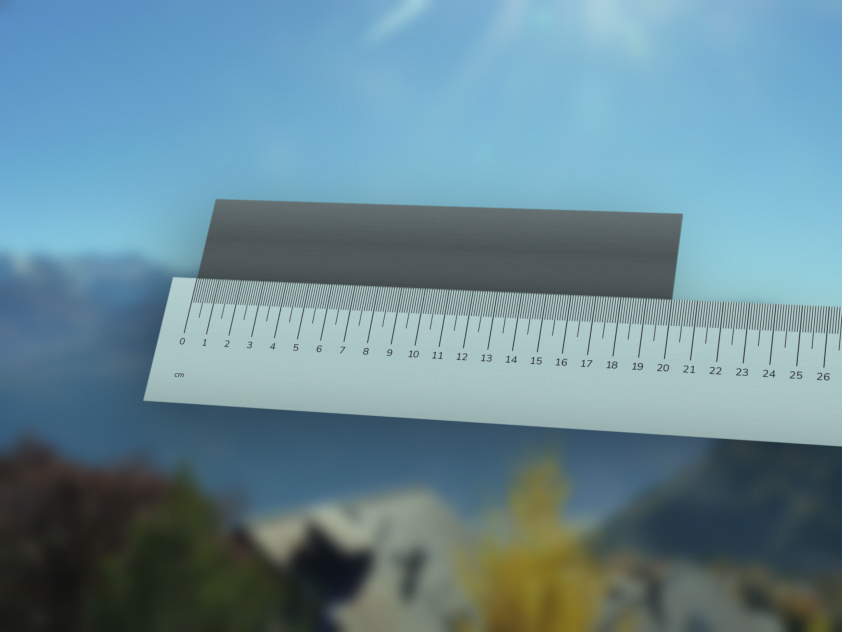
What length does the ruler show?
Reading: 20 cm
